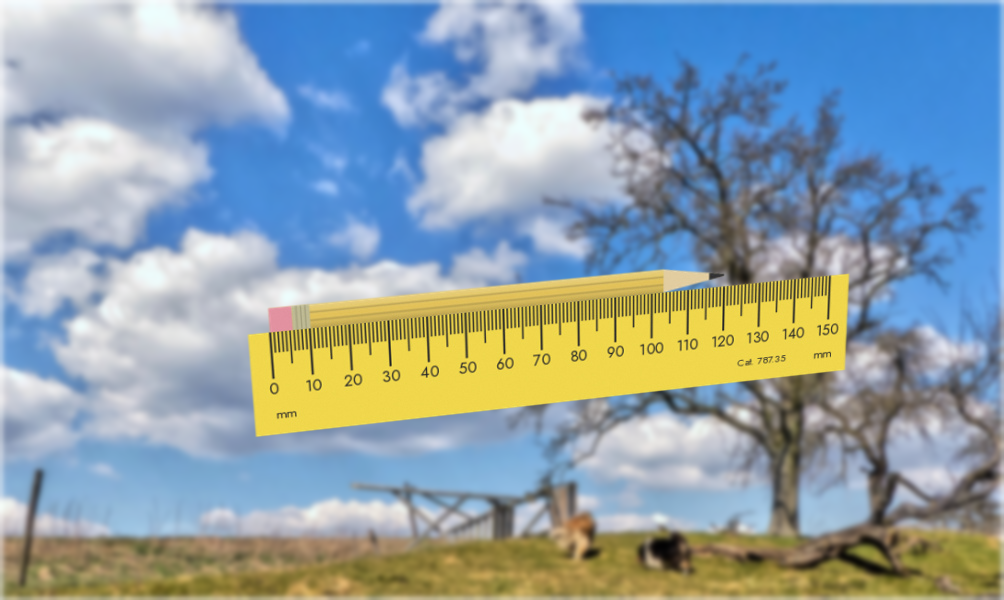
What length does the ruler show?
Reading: 120 mm
